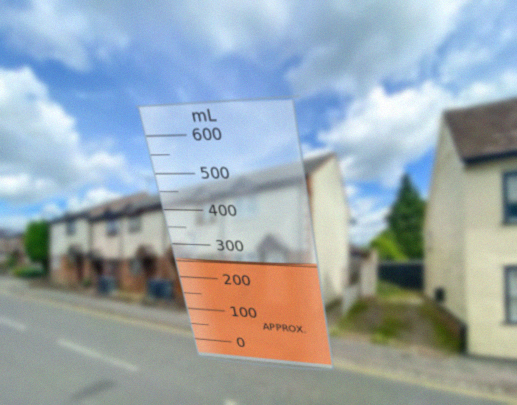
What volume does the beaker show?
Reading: 250 mL
